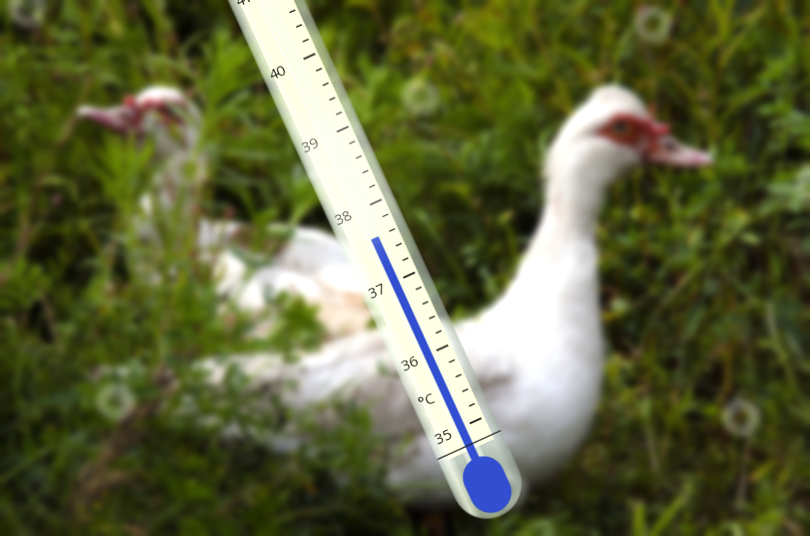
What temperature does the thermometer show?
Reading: 37.6 °C
